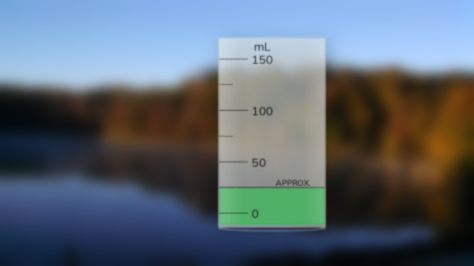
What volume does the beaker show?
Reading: 25 mL
